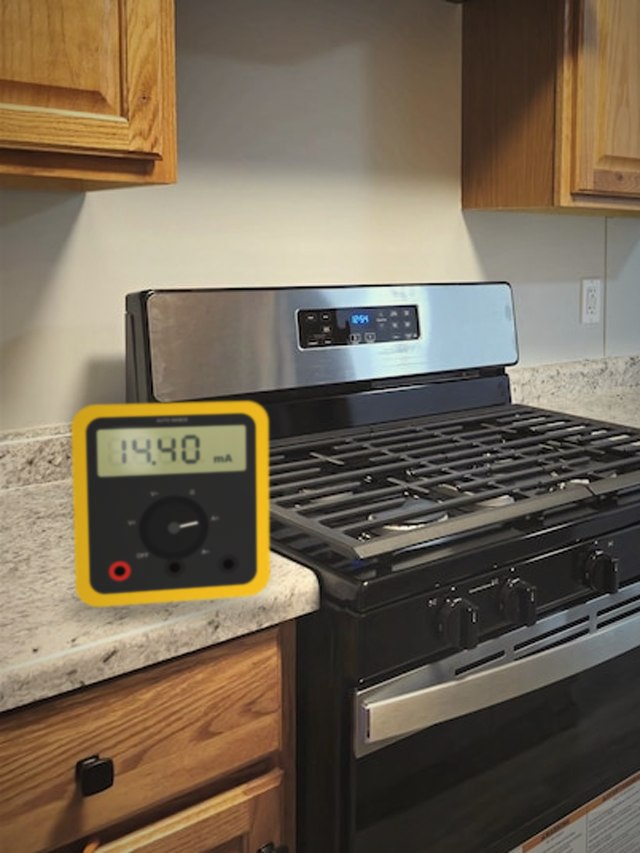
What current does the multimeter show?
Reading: 14.40 mA
